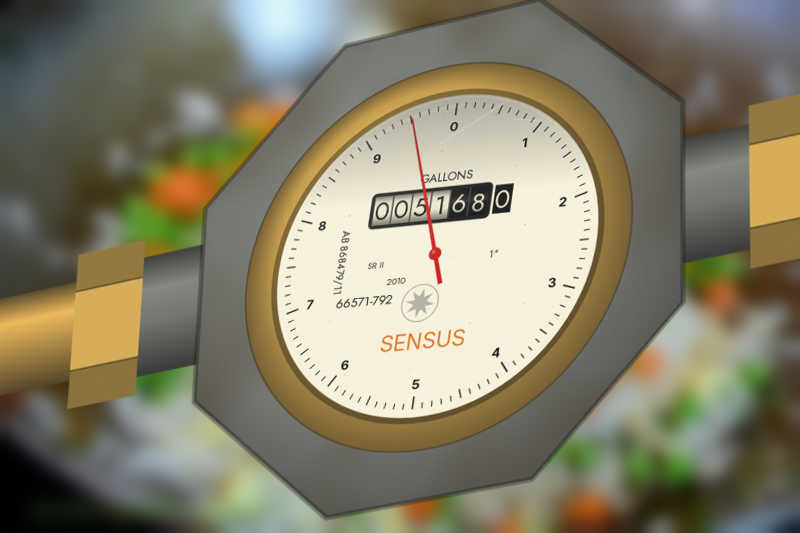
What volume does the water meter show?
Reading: 51679.5 gal
